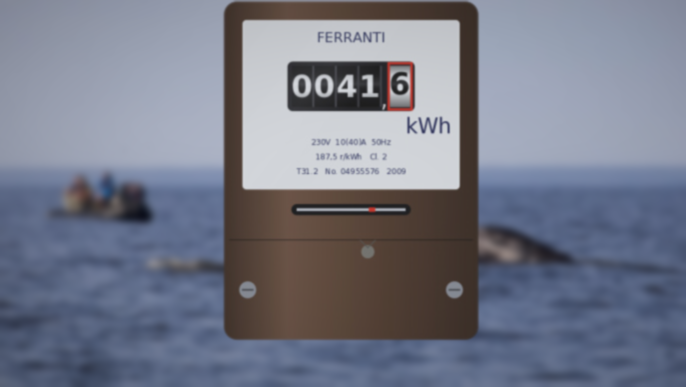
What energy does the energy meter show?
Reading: 41.6 kWh
